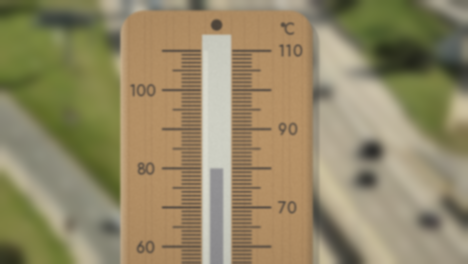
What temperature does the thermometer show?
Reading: 80 °C
